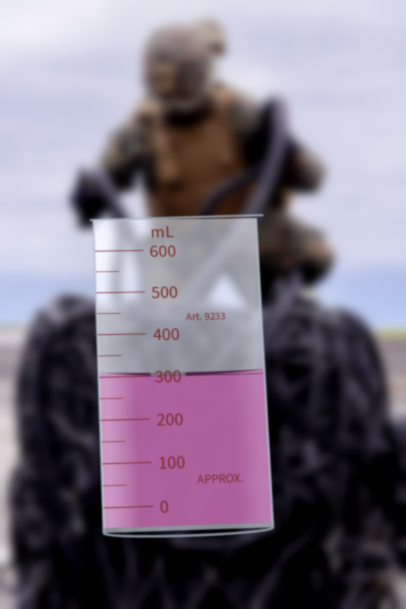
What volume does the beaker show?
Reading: 300 mL
